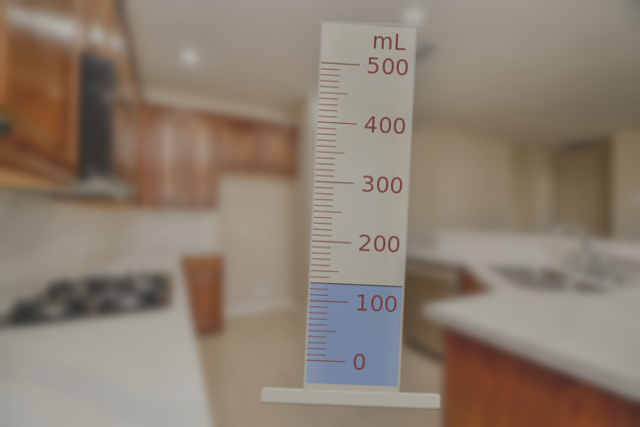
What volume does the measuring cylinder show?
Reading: 130 mL
